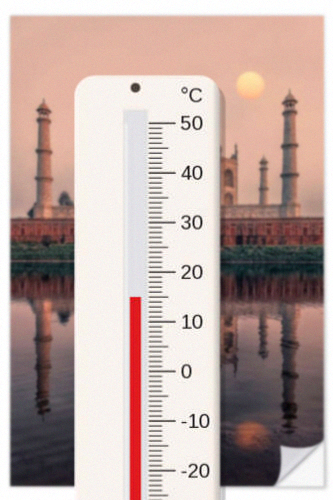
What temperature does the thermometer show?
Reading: 15 °C
